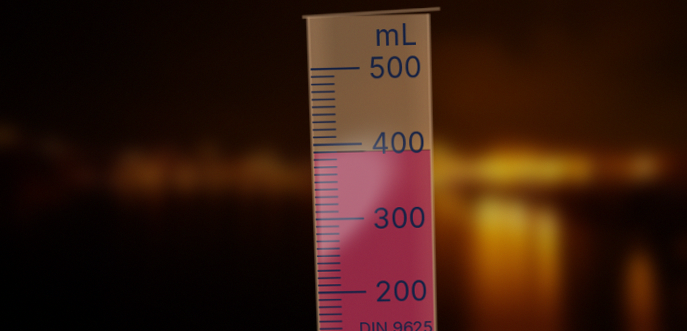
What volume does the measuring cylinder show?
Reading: 390 mL
